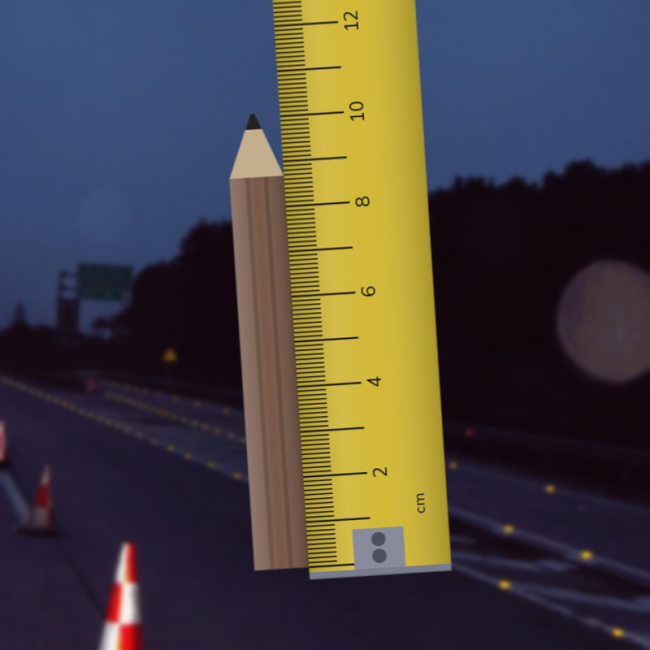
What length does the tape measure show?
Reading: 10.1 cm
